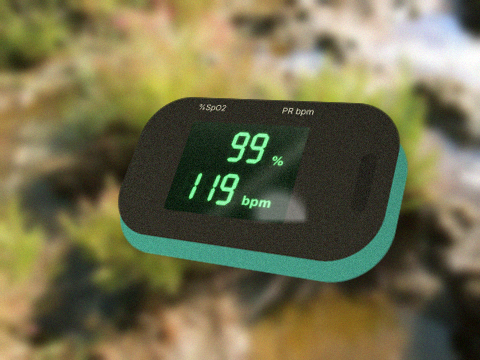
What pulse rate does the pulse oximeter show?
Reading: 119 bpm
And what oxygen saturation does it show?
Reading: 99 %
